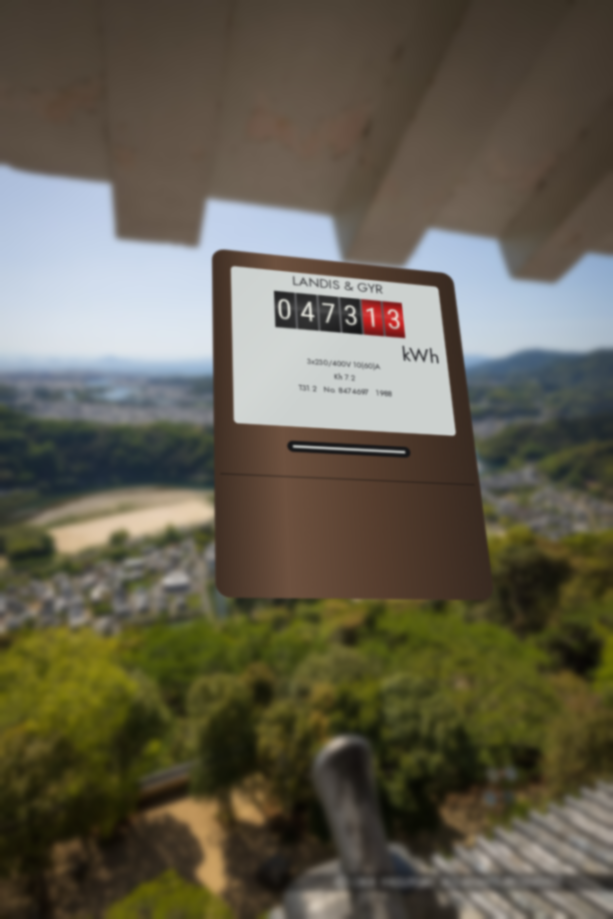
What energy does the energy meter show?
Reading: 473.13 kWh
